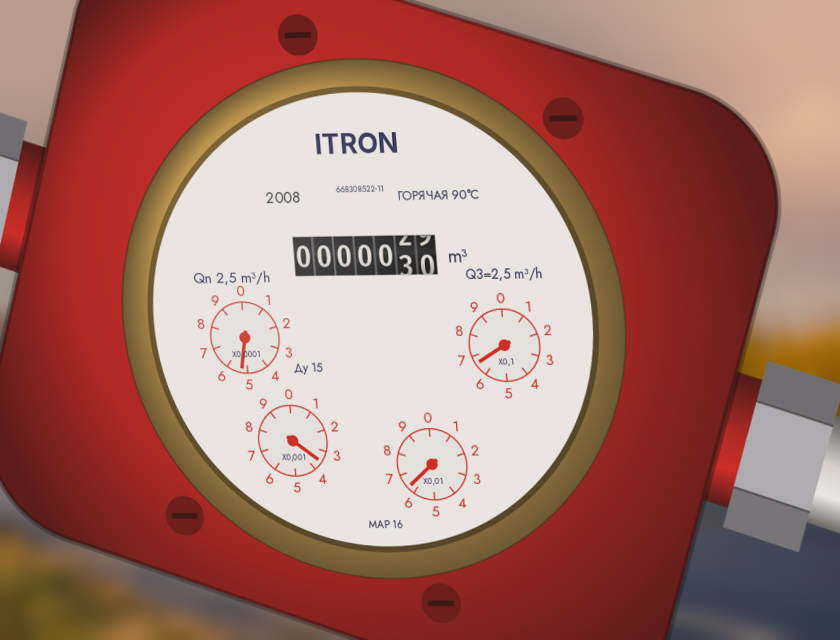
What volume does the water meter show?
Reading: 29.6635 m³
